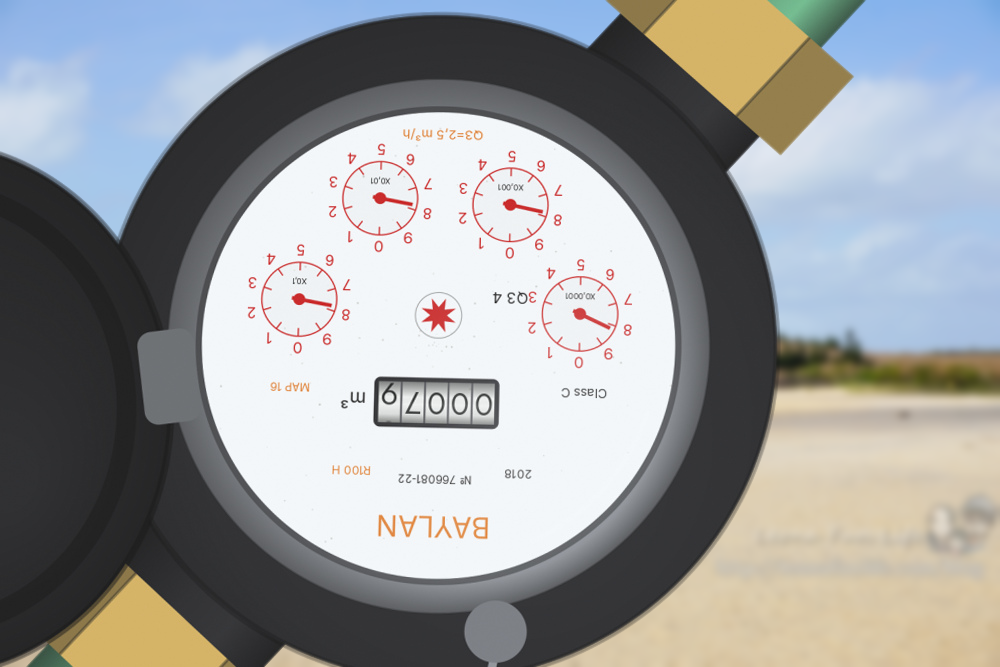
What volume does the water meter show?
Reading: 78.7778 m³
